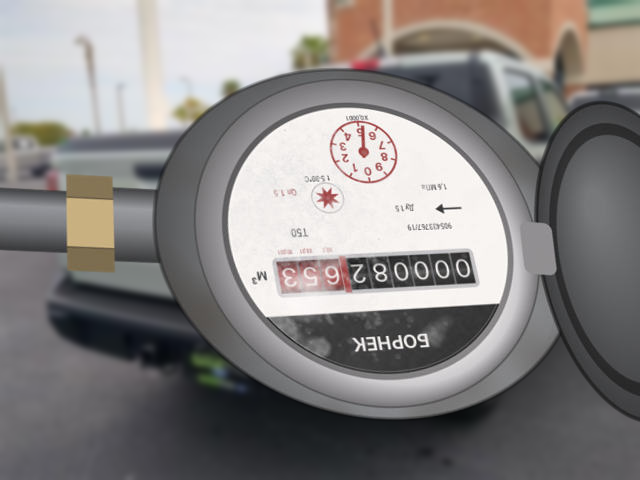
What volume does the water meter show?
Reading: 82.6535 m³
